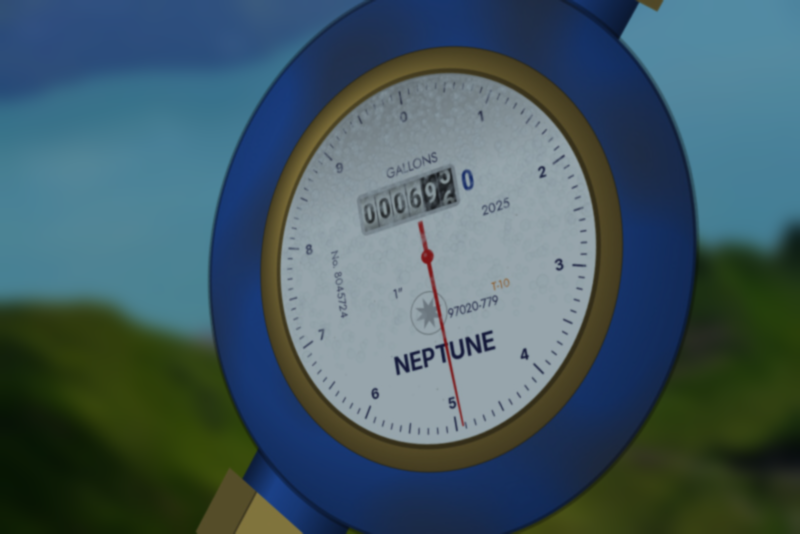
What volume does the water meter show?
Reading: 6954.9 gal
